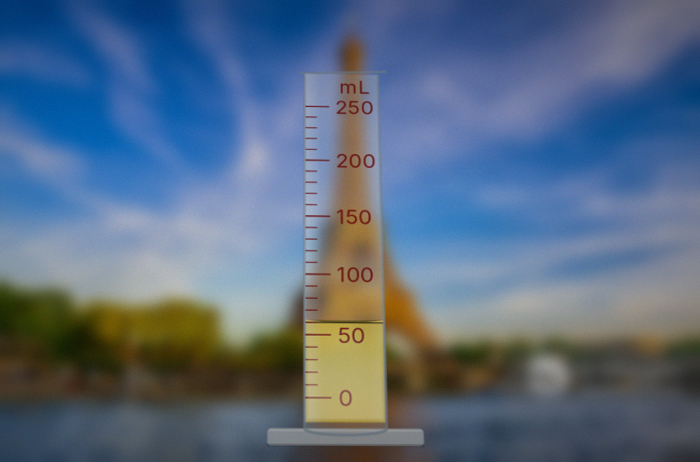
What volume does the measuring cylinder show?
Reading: 60 mL
